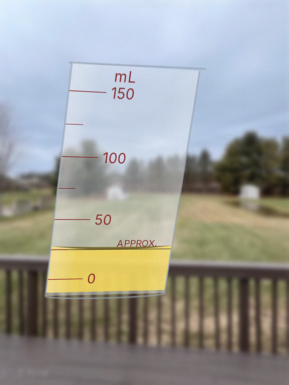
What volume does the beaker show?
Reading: 25 mL
